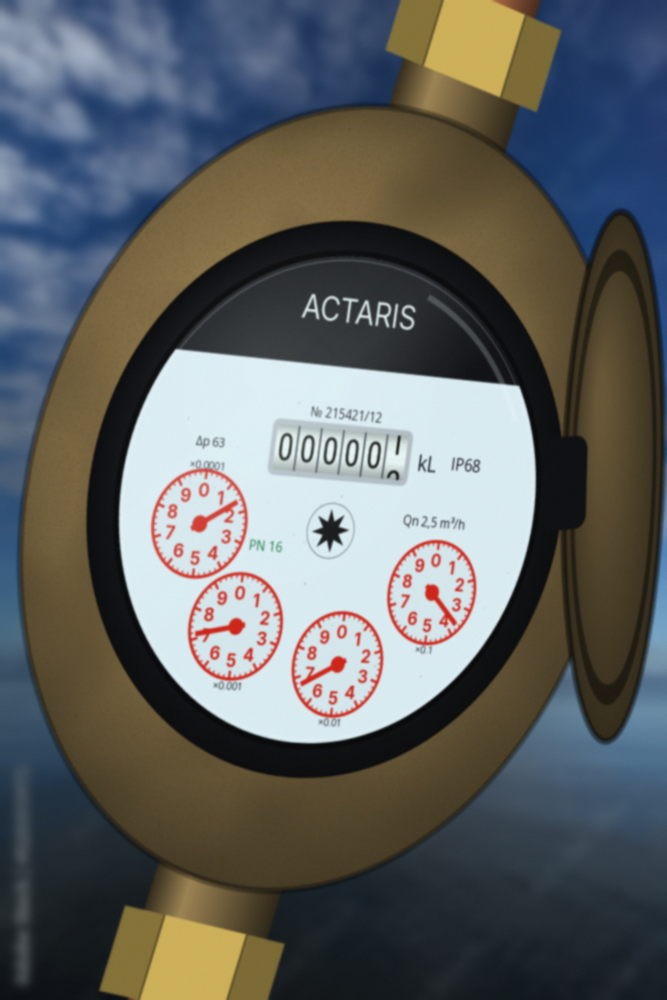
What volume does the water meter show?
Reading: 1.3671 kL
